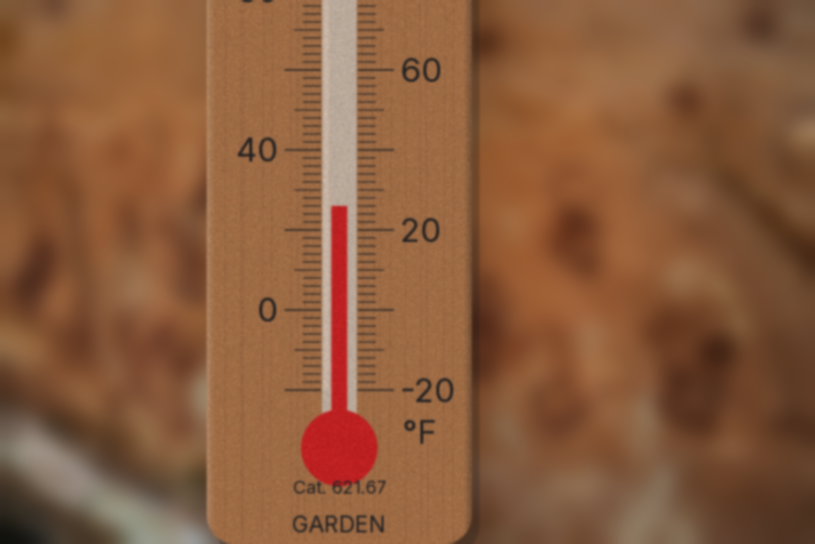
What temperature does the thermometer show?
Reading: 26 °F
